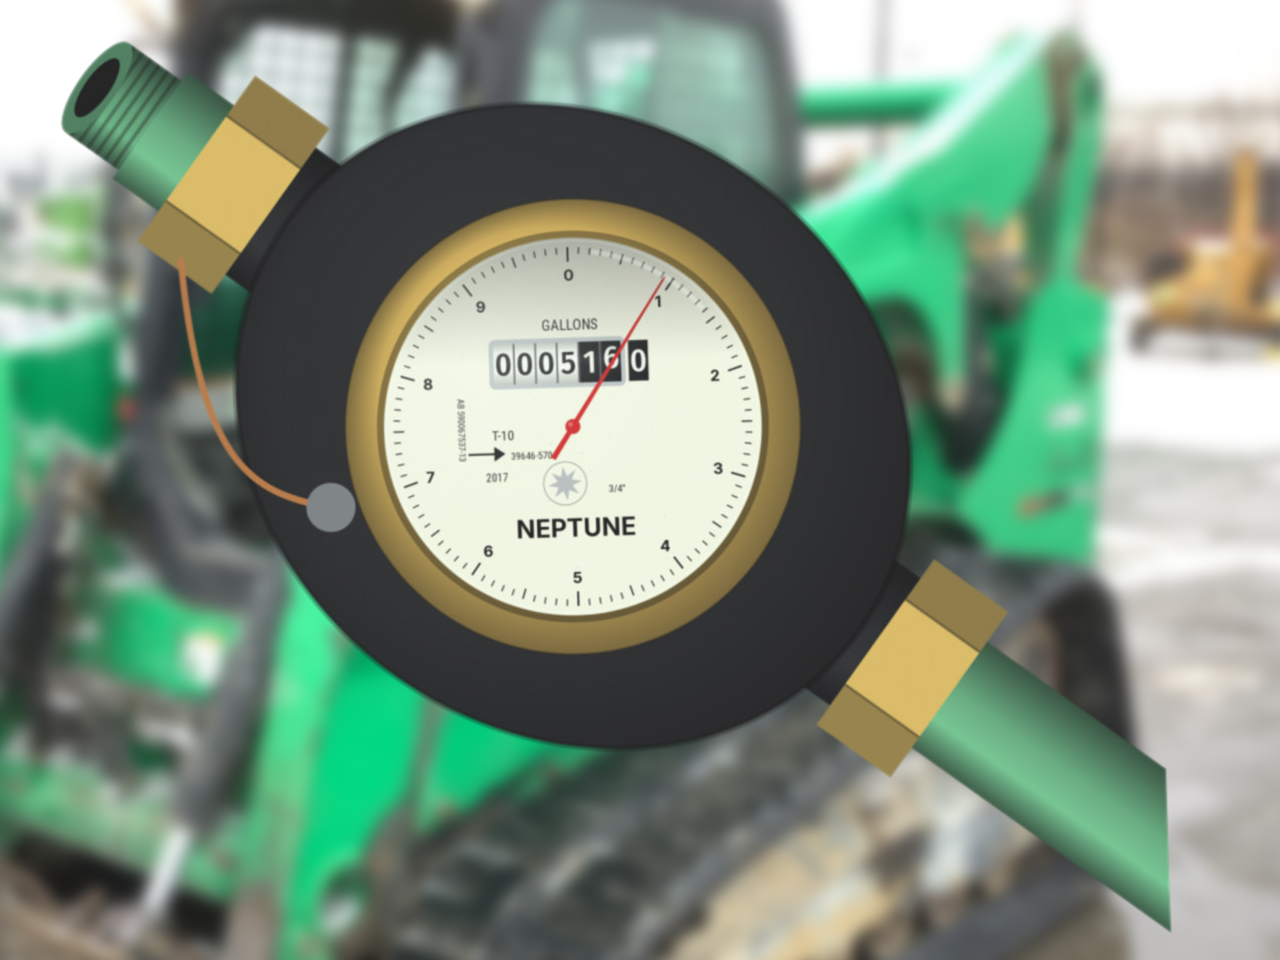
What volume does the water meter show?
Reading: 5160.9 gal
